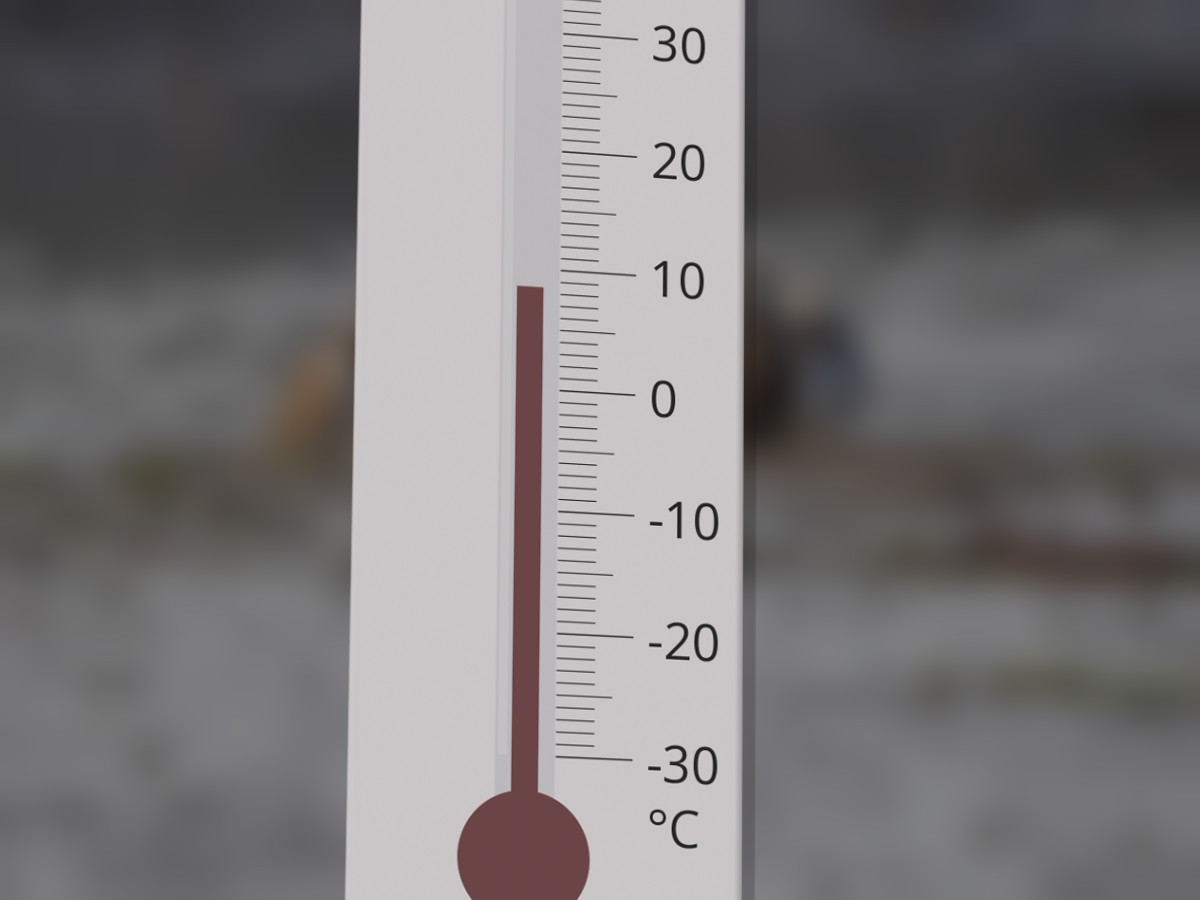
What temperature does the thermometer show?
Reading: 8.5 °C
